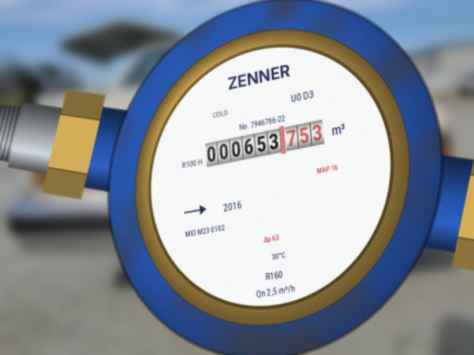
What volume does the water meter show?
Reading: 653.753 m³
